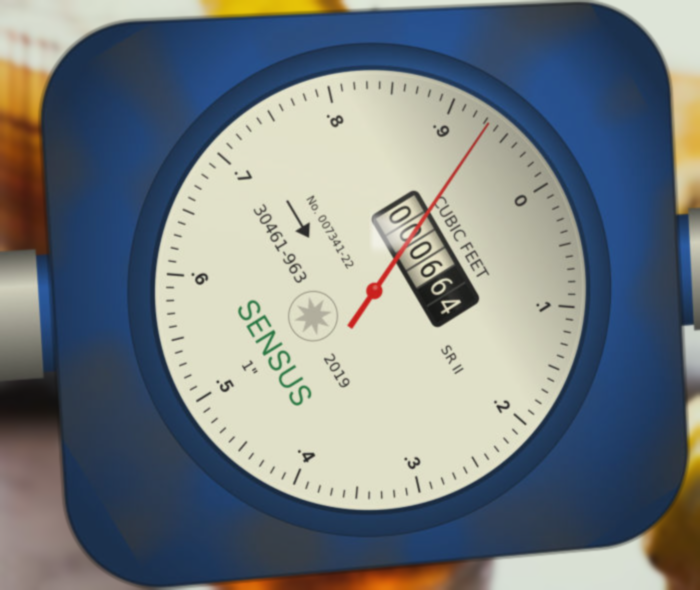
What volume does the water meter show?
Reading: 663.93 ft³
